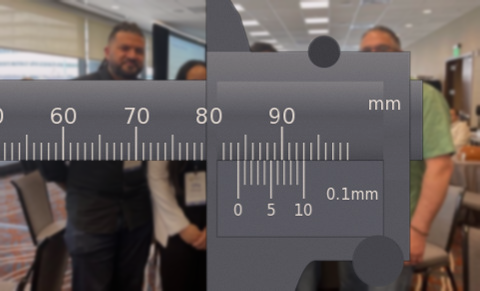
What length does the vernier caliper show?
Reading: 84.0 mm
